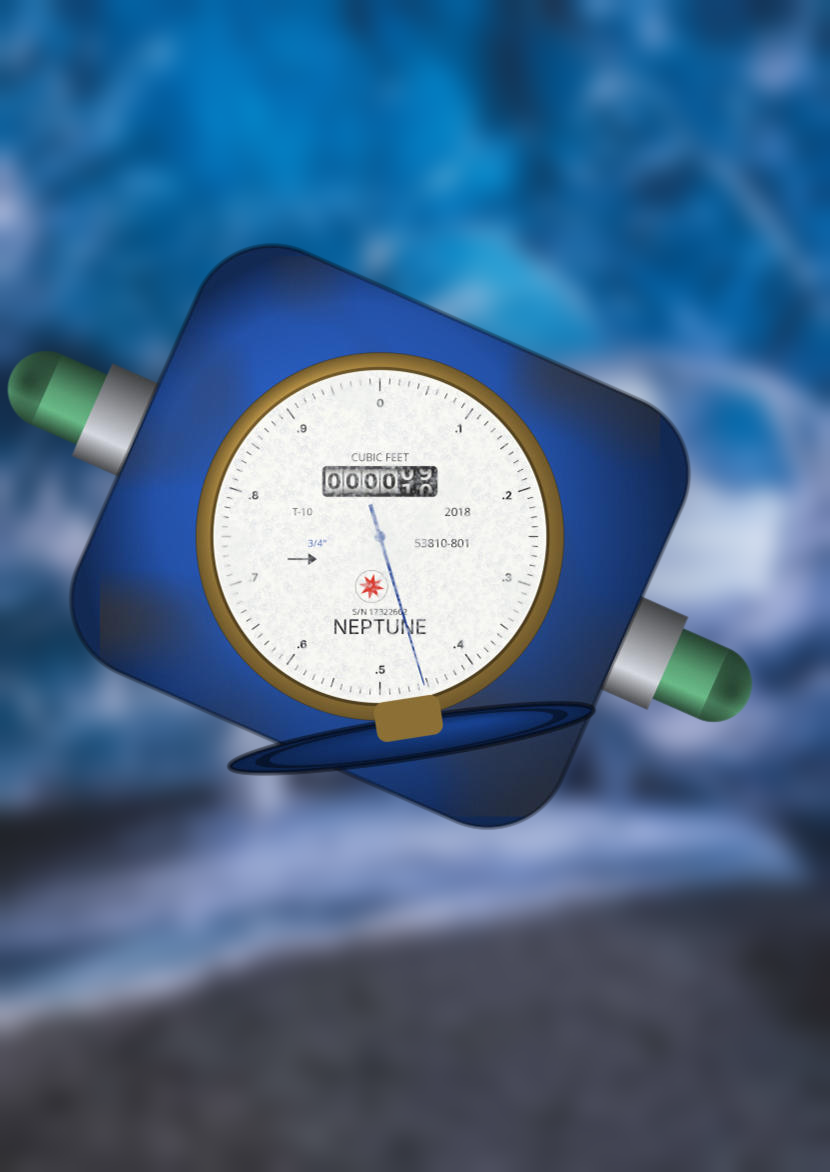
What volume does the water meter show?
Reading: 9.45 ft³
